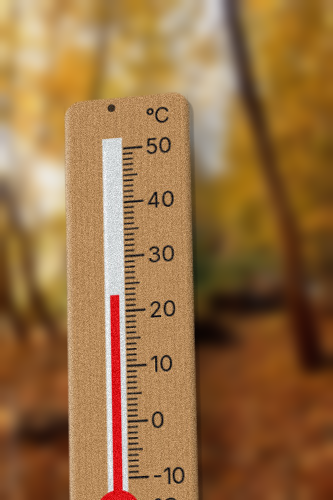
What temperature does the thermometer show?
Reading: 23 °C
